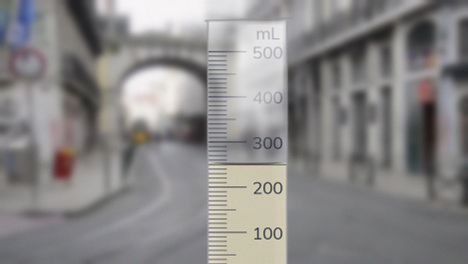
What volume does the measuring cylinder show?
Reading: 250 mL
